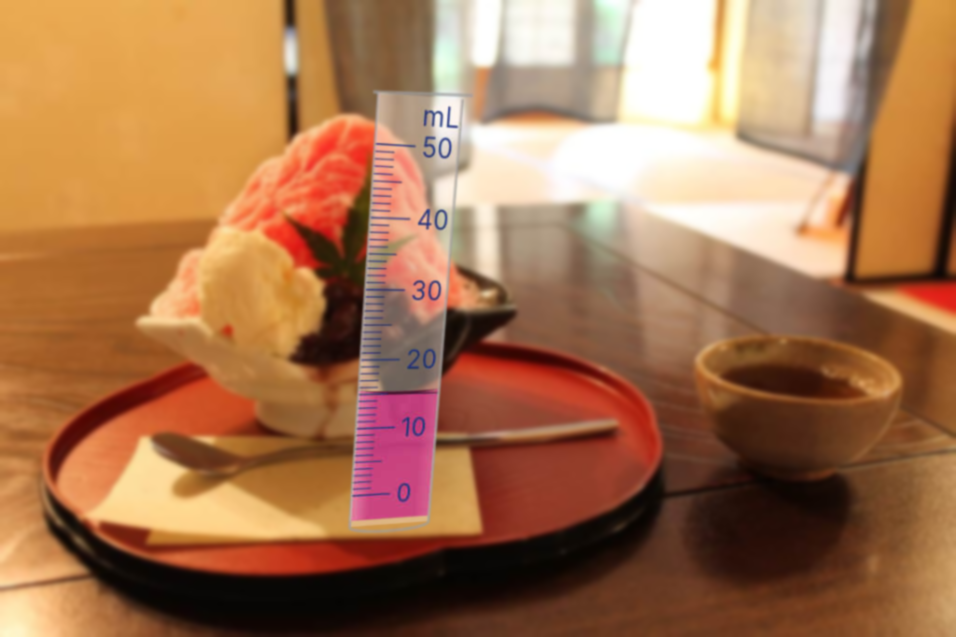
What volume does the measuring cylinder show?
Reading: 15 mL
